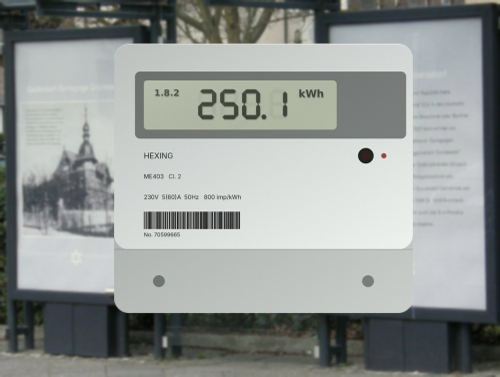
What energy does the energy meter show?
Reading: 250.1 kWh
